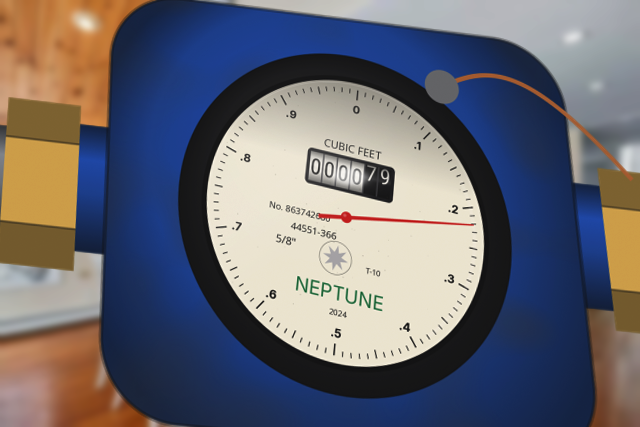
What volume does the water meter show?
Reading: 79.22 ft³
